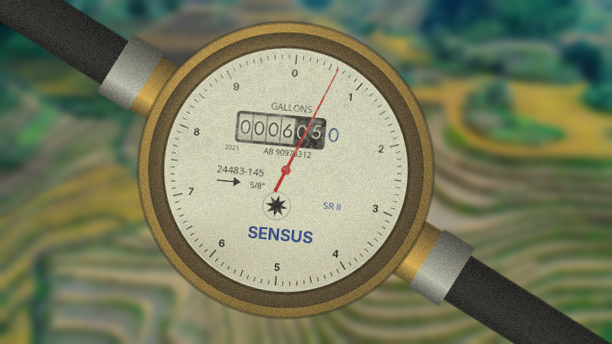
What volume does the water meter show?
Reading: 6050.6 gal
